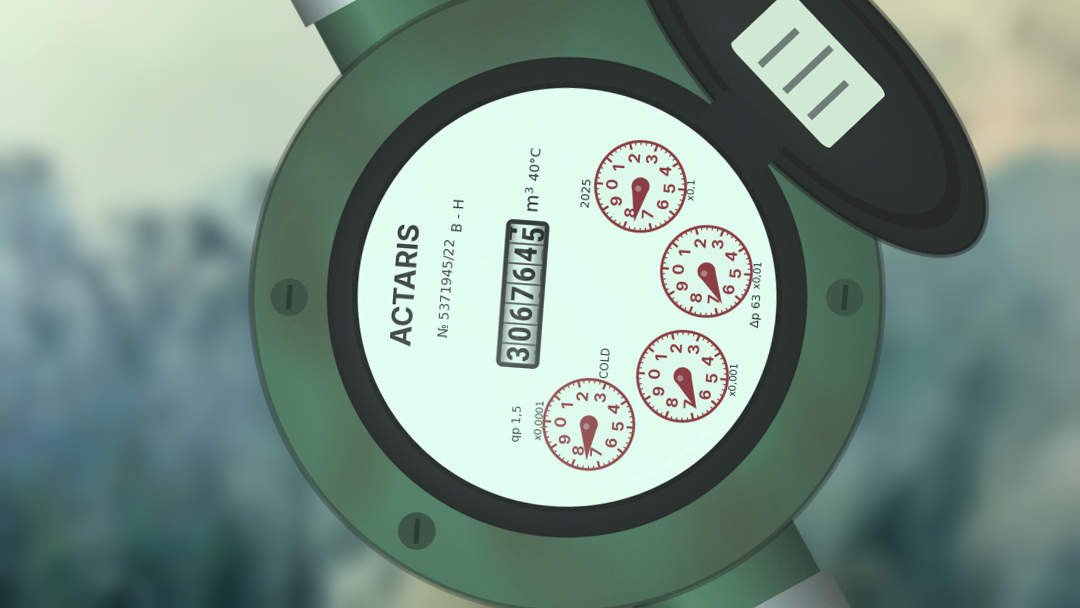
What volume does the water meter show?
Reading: 3067644.7667 m³
